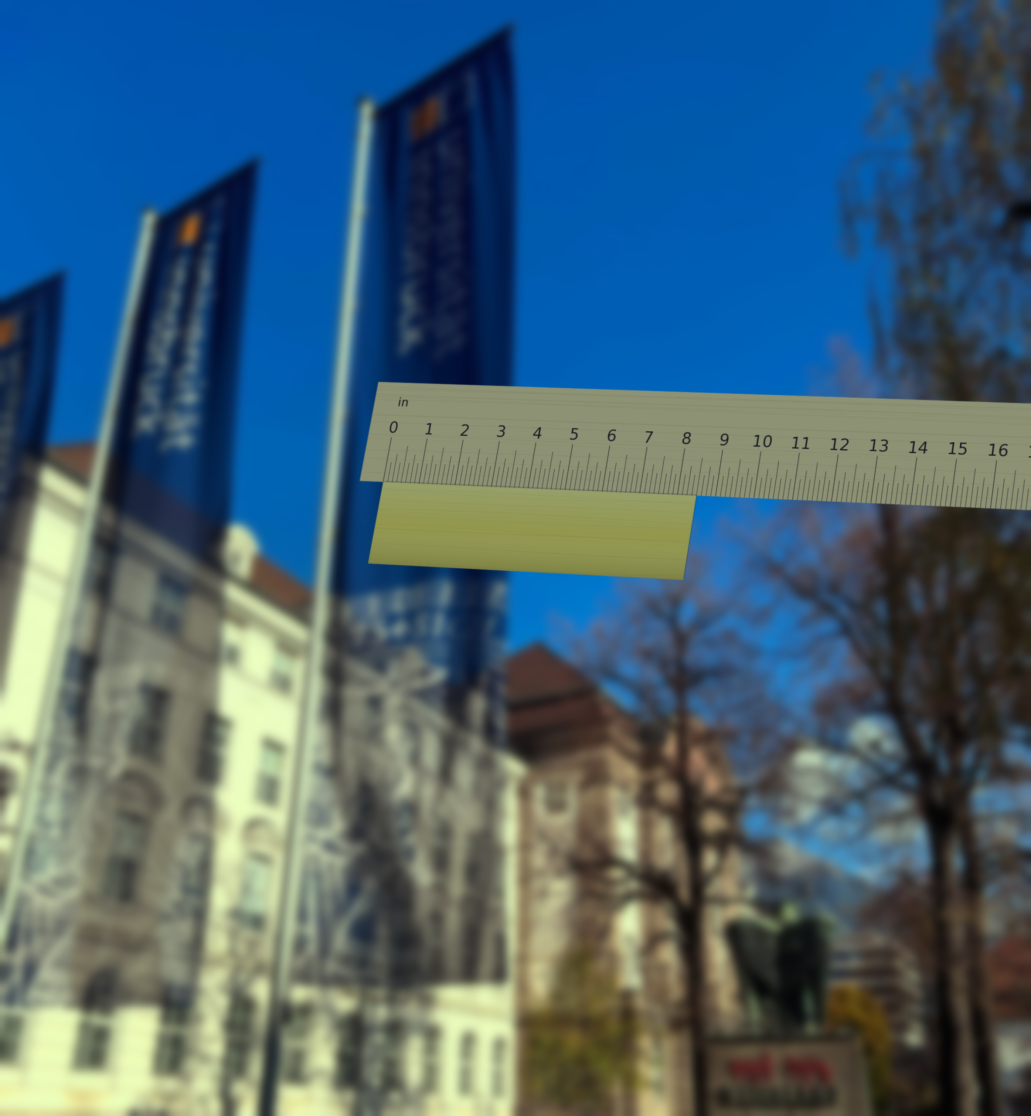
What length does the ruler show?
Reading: 8.5 in
